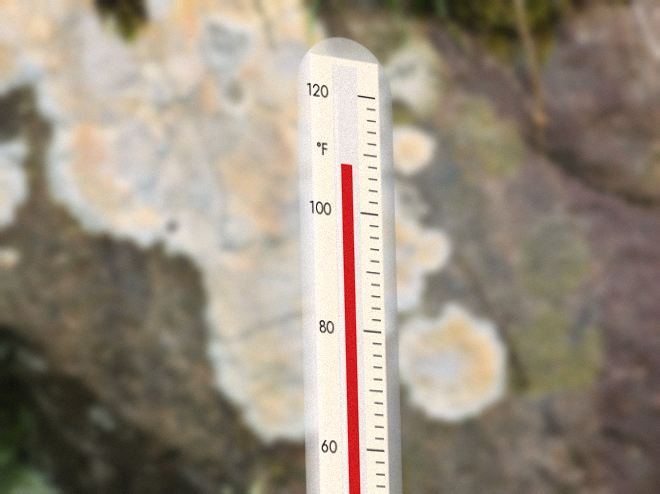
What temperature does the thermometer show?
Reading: 108 °F
